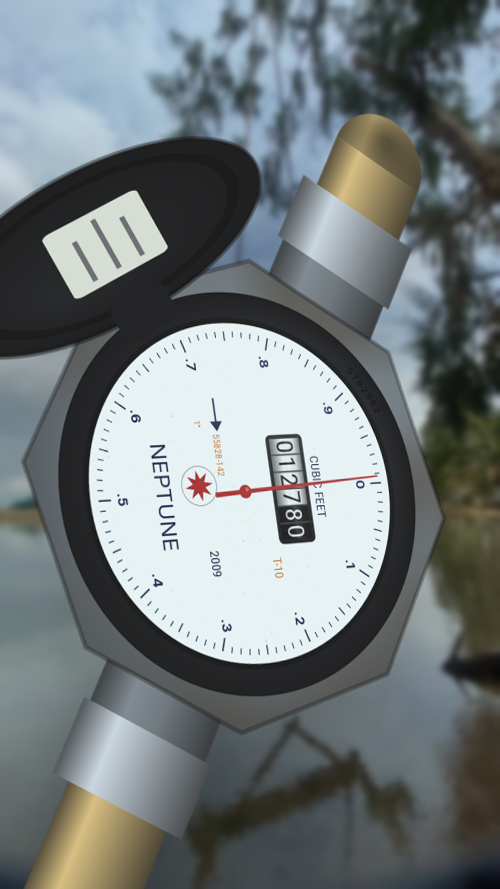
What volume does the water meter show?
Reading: 12779.99 ft³
